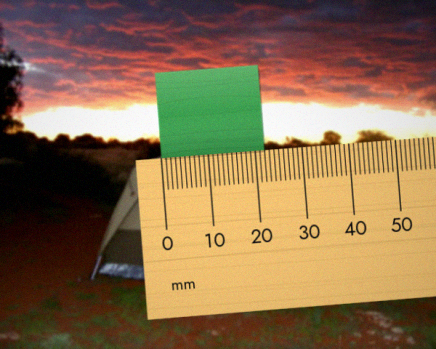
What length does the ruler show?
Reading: 22 mm
